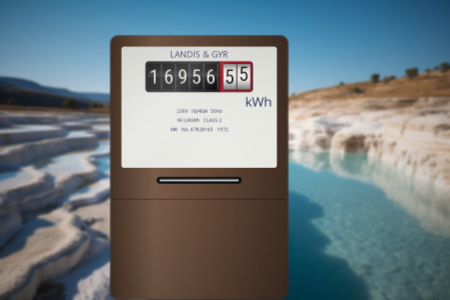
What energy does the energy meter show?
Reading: 16956.55 kWh
